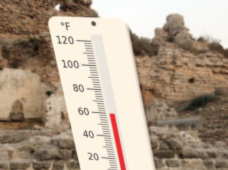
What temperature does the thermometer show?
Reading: 60 °F
